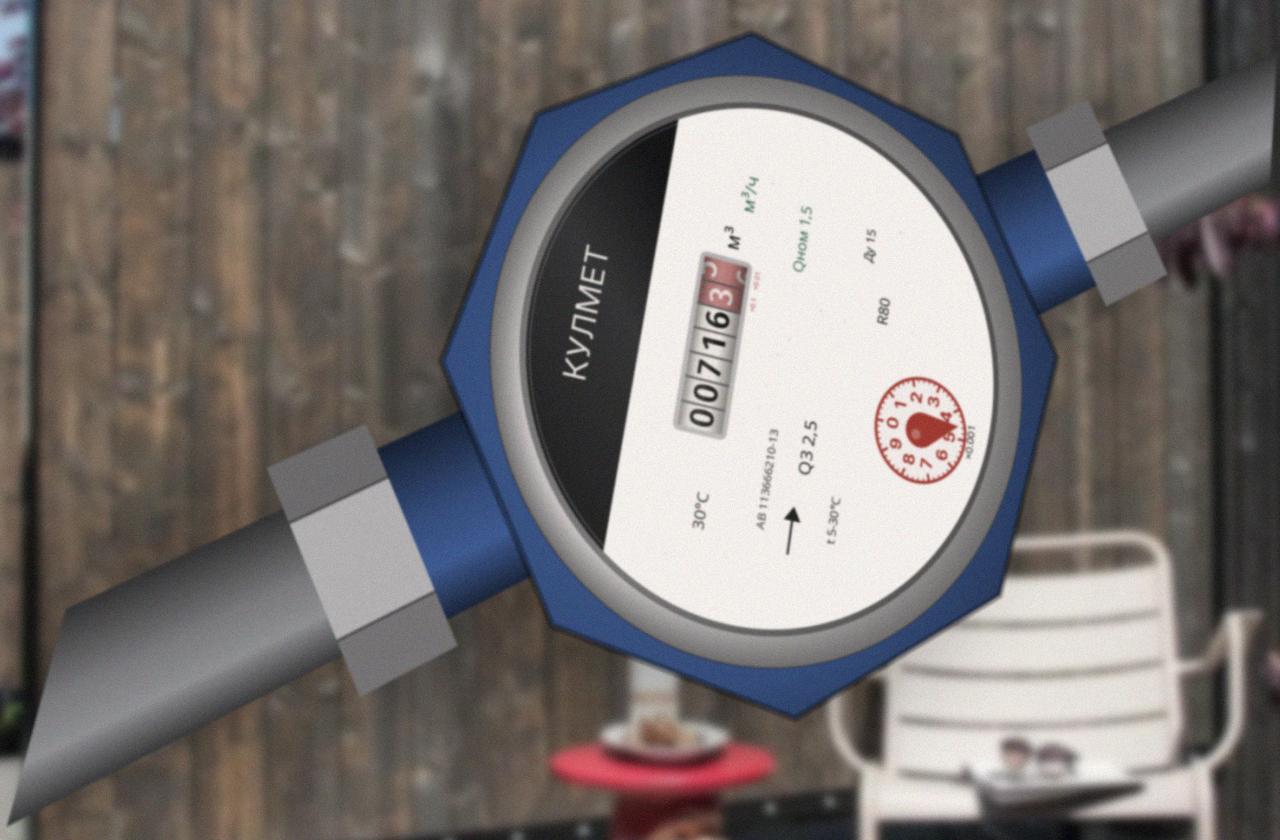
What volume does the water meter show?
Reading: 716.354 m³
